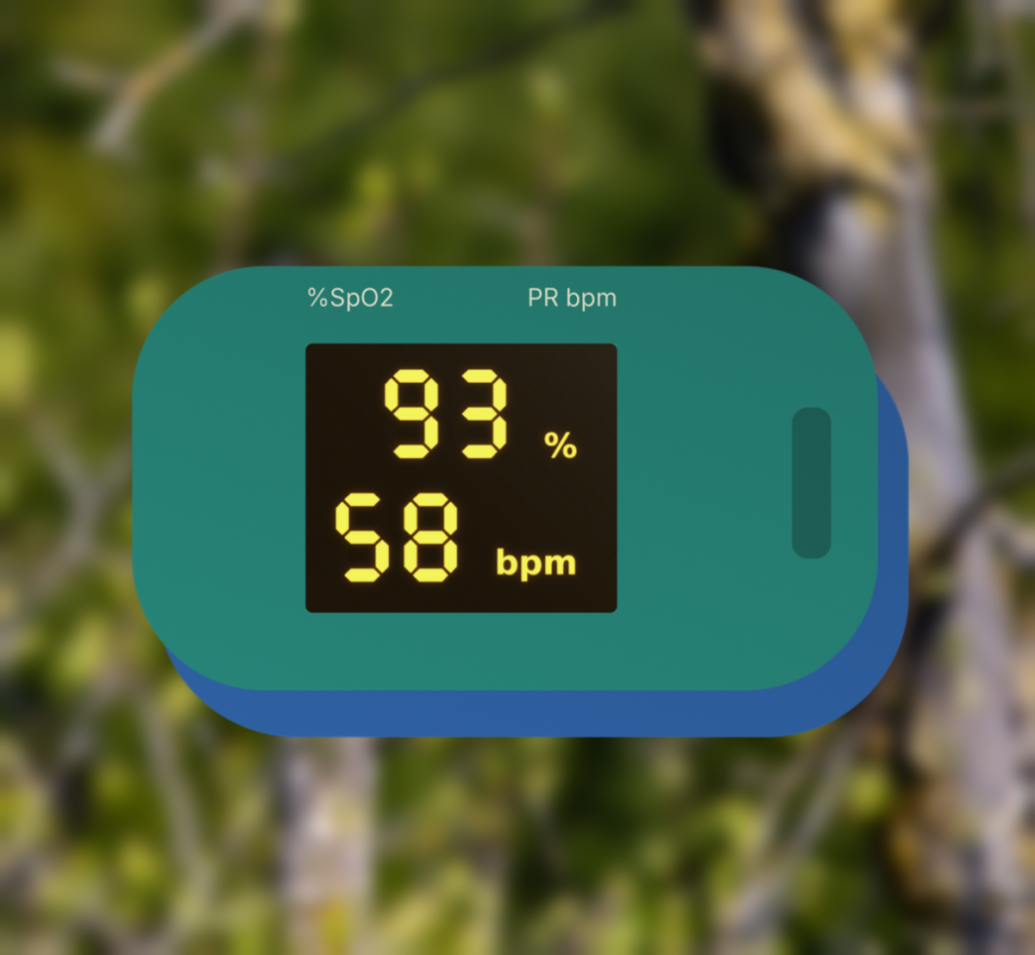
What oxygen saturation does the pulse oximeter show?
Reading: 93 %
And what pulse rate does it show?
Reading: 58 bpm
